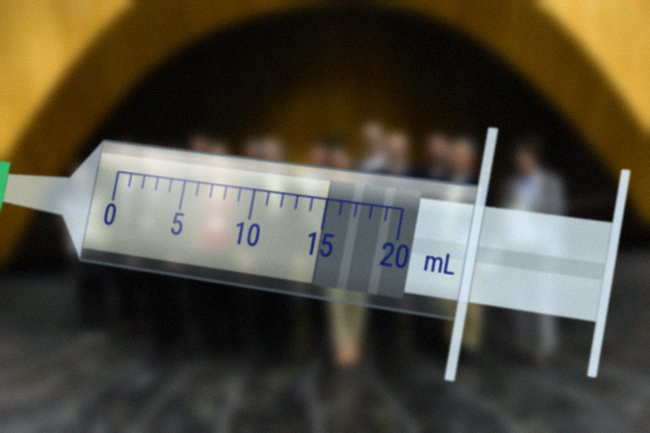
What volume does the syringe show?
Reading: 15 mL
